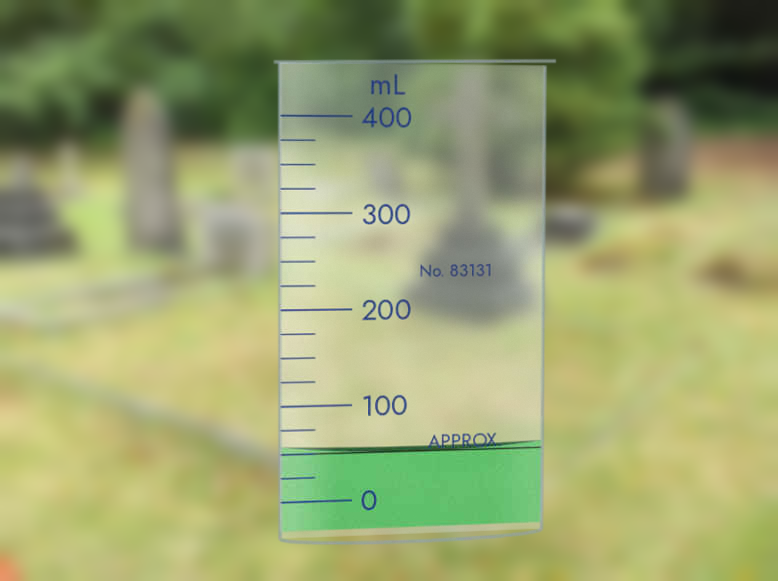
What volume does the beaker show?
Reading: 50 mL
